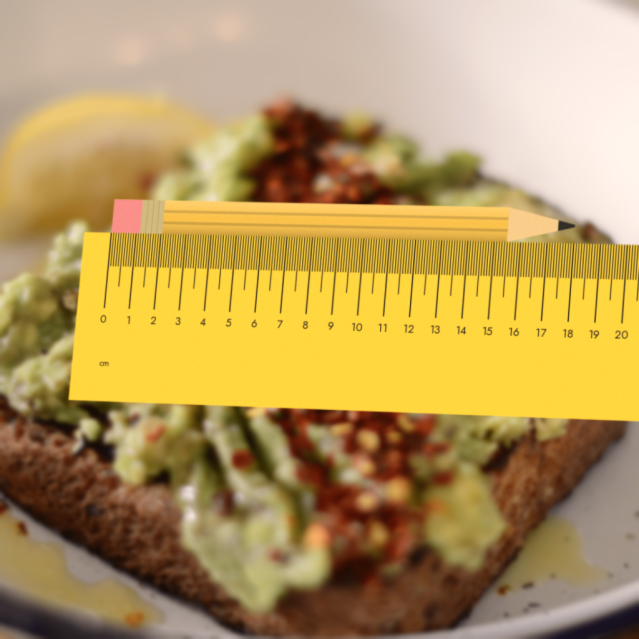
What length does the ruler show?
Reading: 18 cm
